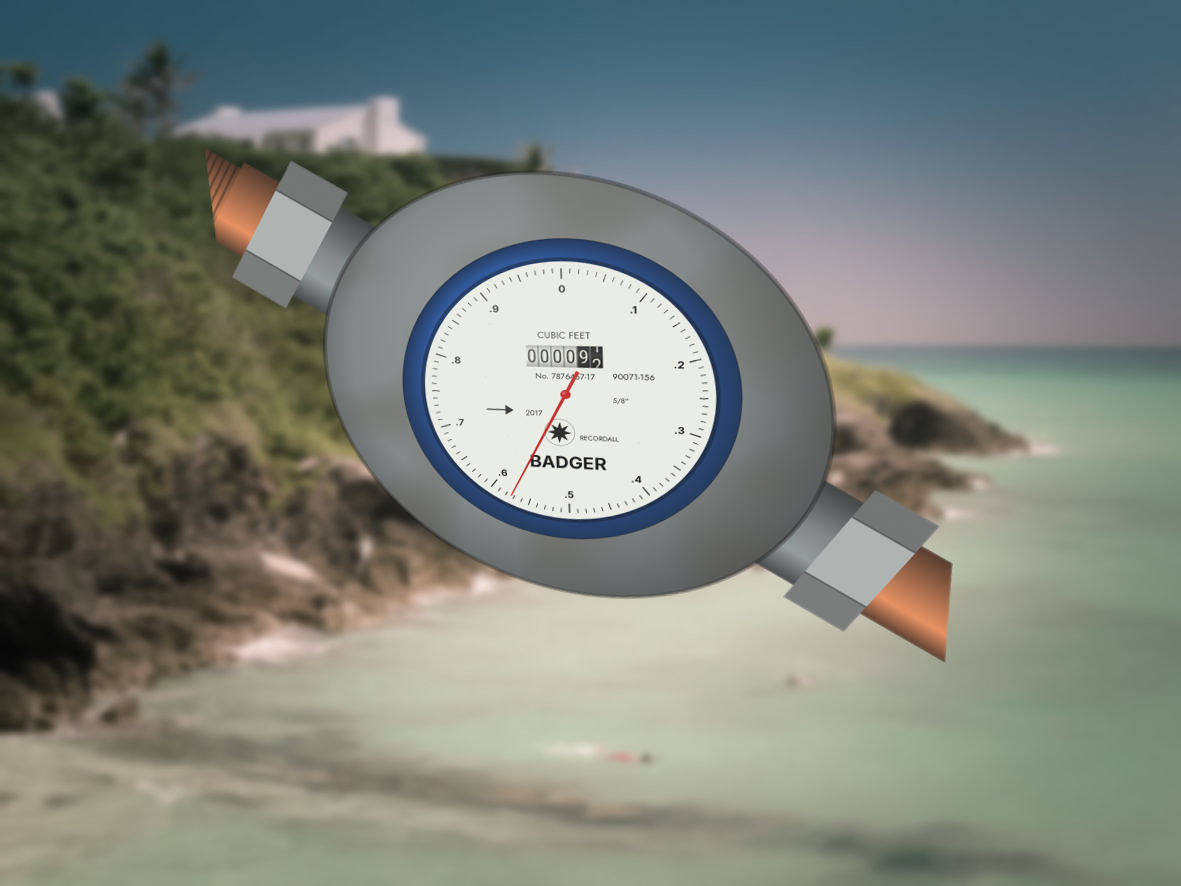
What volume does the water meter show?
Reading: 91.57 ft³
